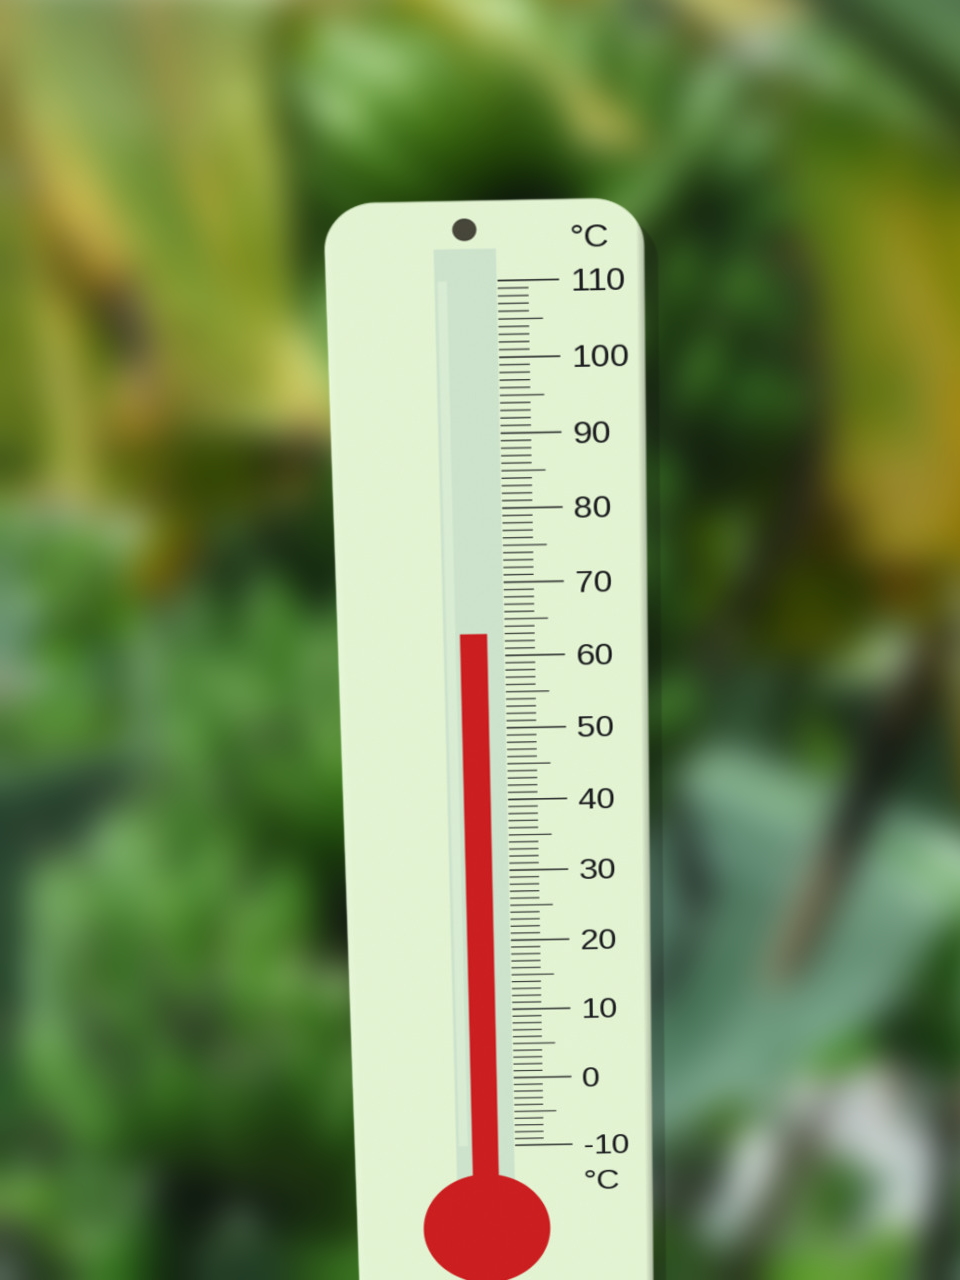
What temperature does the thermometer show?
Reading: 63 °C
